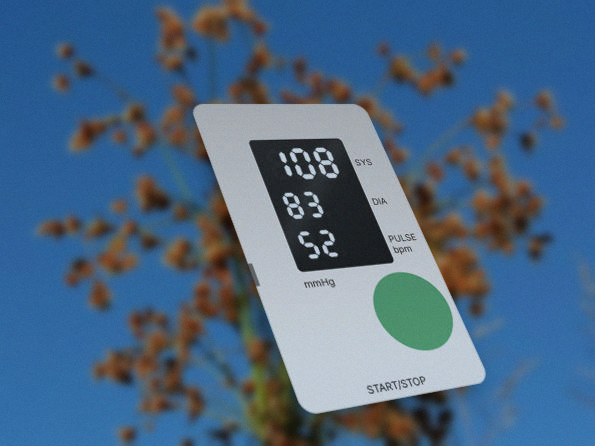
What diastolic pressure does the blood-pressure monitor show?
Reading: 83 mmHg
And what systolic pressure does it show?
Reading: 108 mmHg
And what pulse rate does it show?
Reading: 52 bpm
